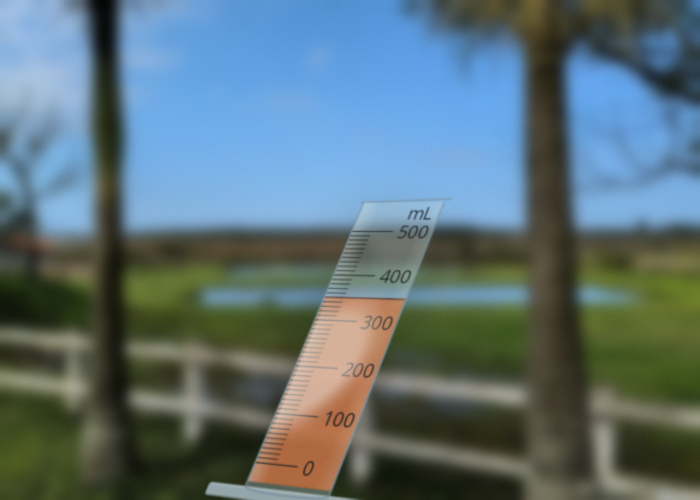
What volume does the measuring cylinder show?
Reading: 350 mL
